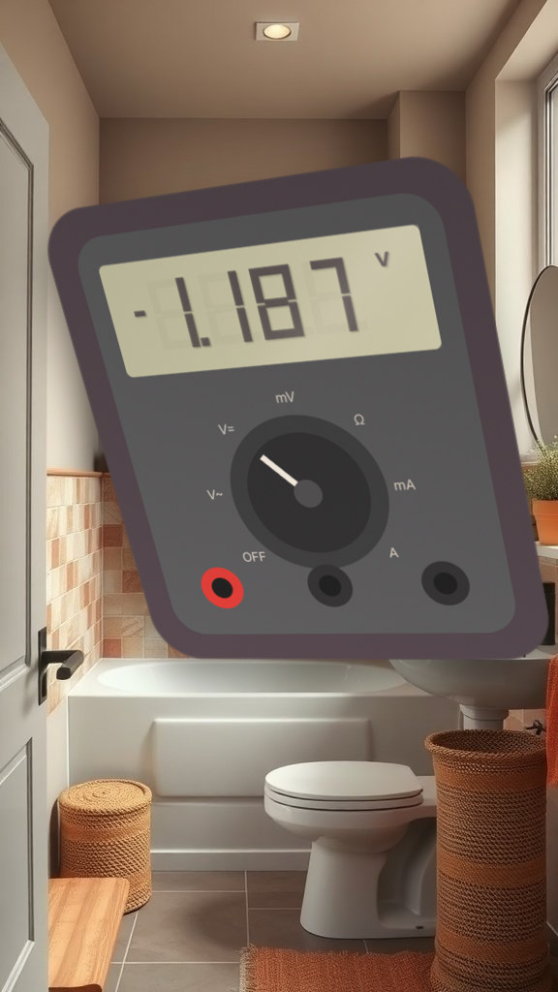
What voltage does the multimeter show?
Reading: -1.187 V
